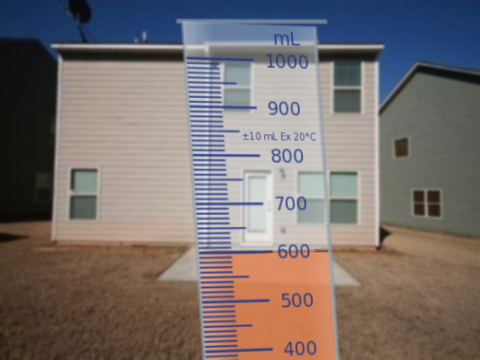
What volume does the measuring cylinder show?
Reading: 600 mL
